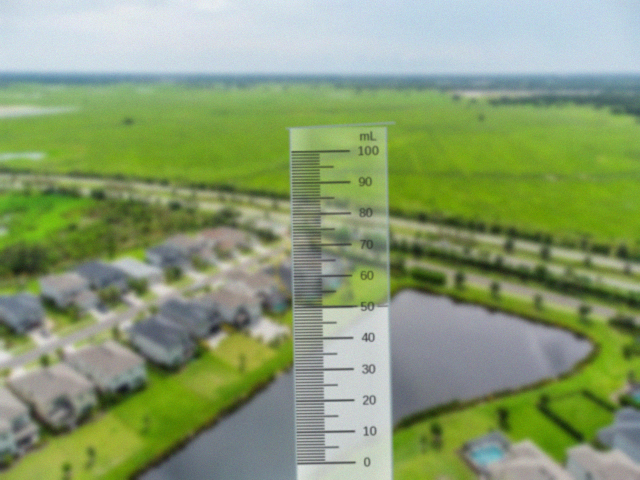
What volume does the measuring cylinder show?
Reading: 50 mL
